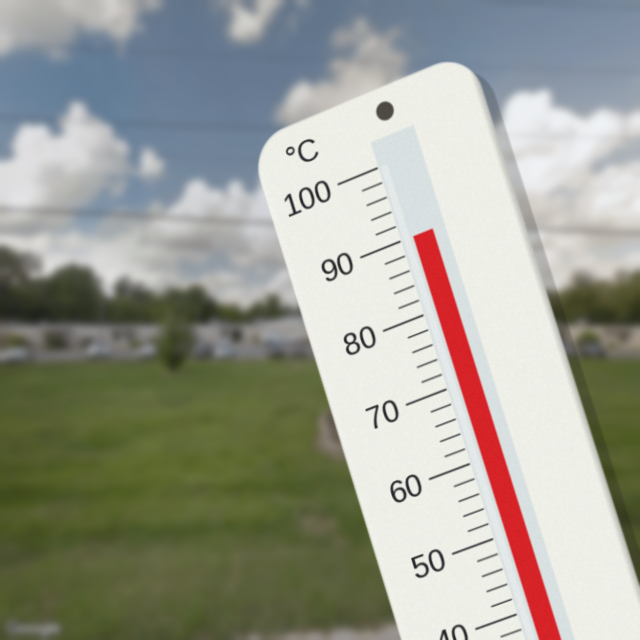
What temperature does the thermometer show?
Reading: 90 °C
